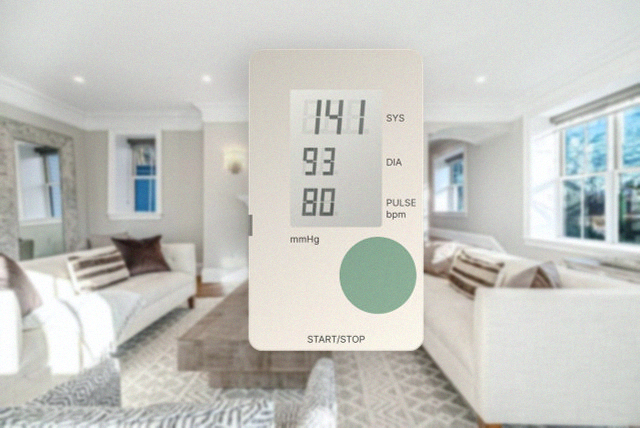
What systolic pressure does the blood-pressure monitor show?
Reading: 141 mmHg
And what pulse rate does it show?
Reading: 80 bpm
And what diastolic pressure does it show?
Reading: 93 mmHg
